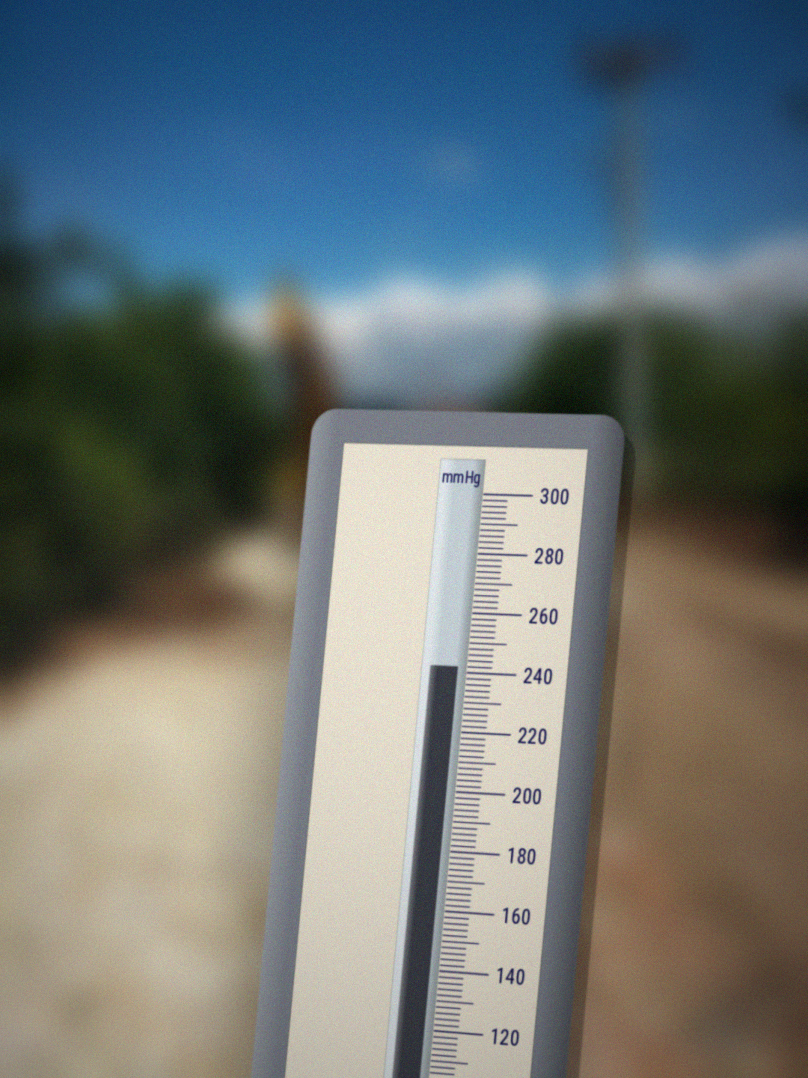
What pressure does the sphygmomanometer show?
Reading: 242 mmHg
